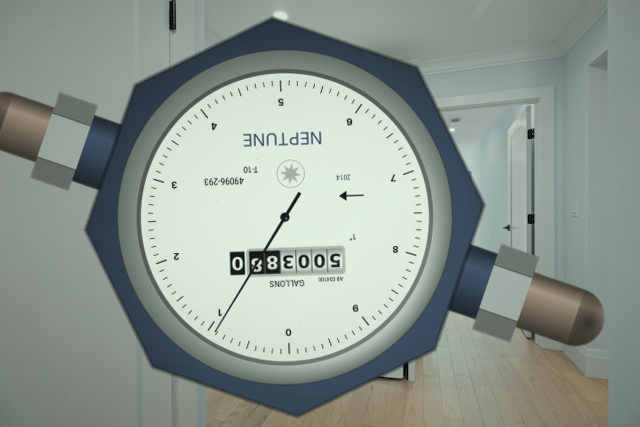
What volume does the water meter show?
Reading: 5003880.9 gal
